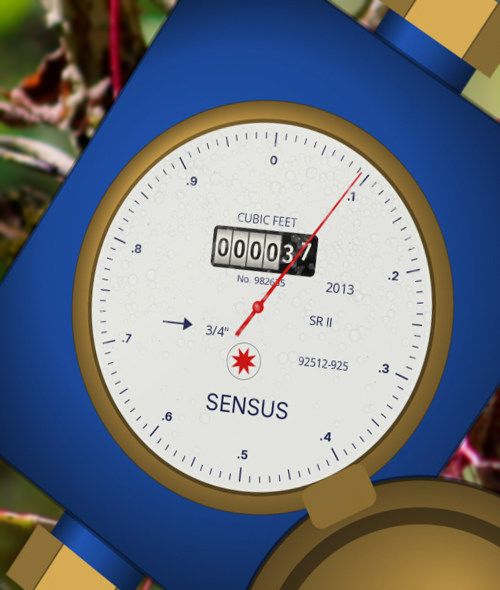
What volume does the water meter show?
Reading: 37.09 ft³
